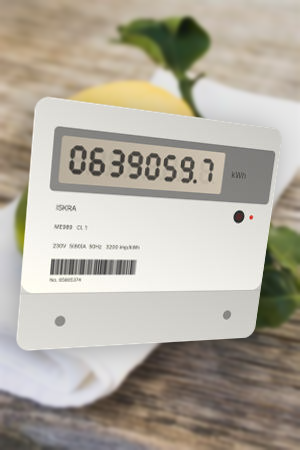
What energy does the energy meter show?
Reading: 639059.7 kWh
